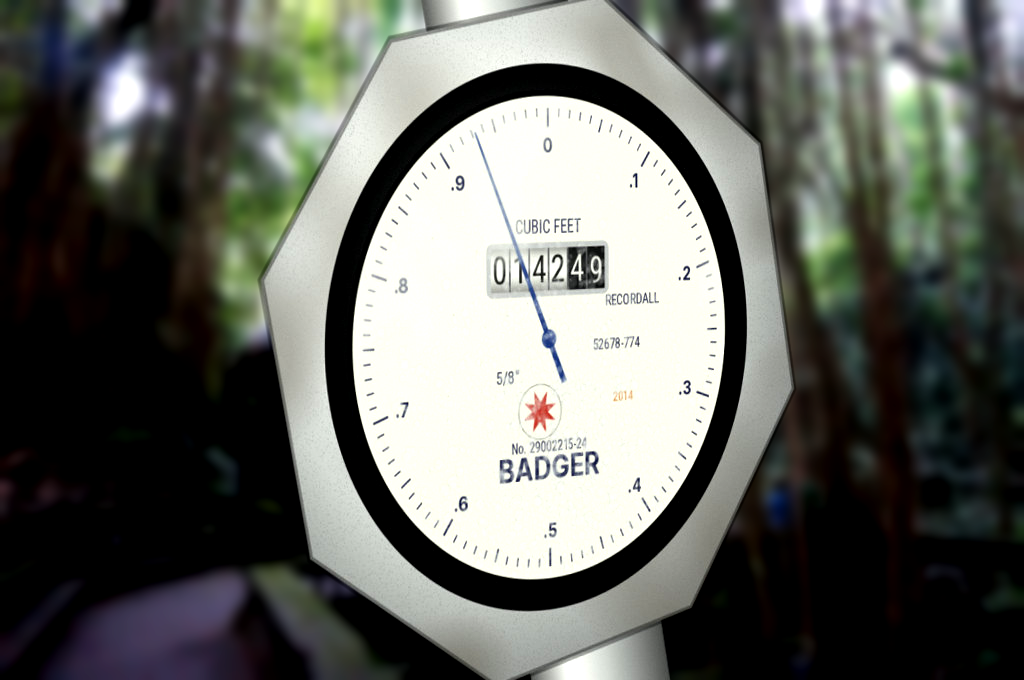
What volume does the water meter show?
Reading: 14248.93 ft³
